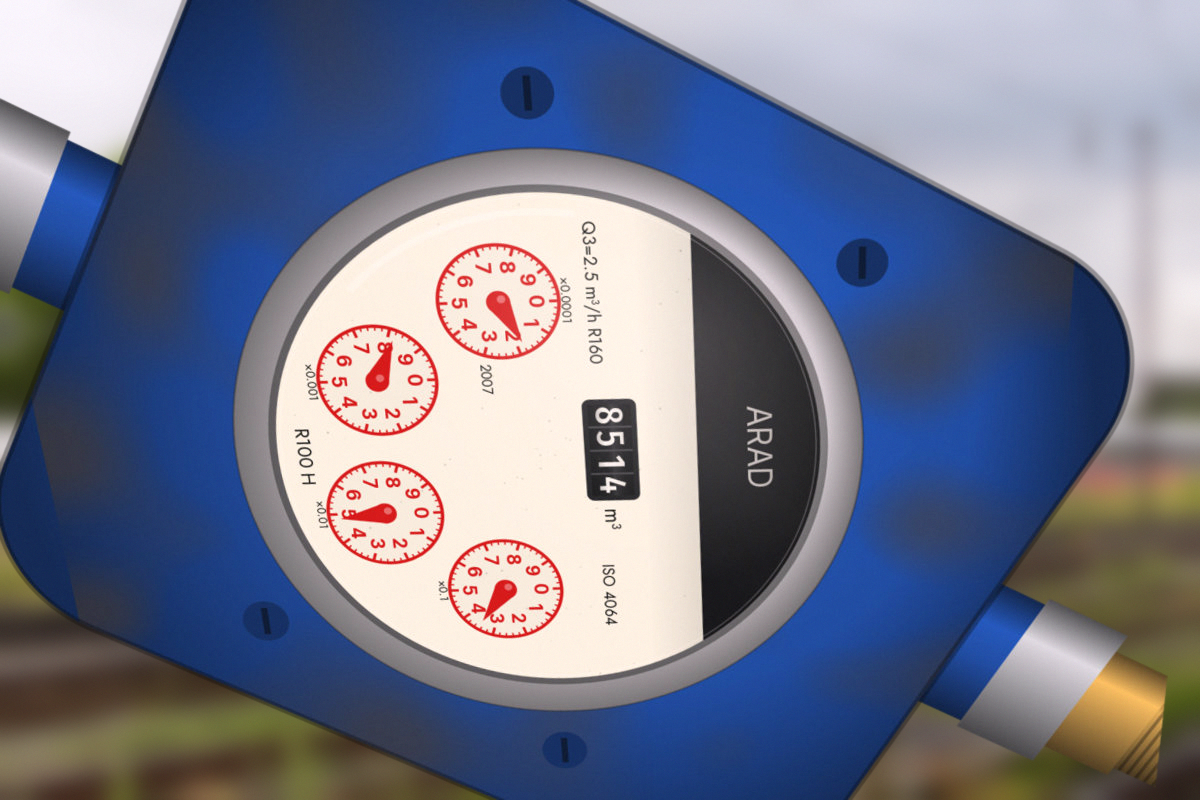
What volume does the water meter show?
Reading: 8514.3481 m³
